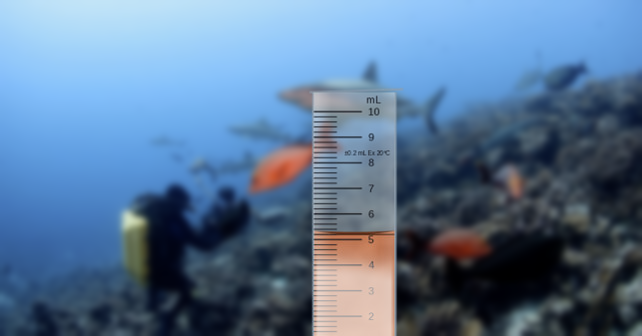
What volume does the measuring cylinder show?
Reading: 5.2 mL
